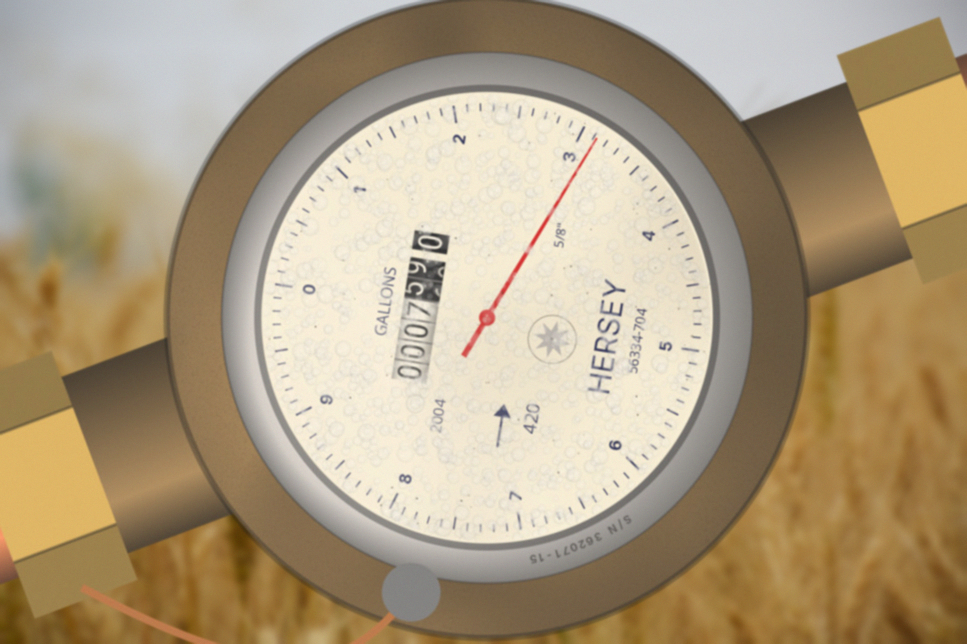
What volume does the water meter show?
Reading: 7593.1 gal
